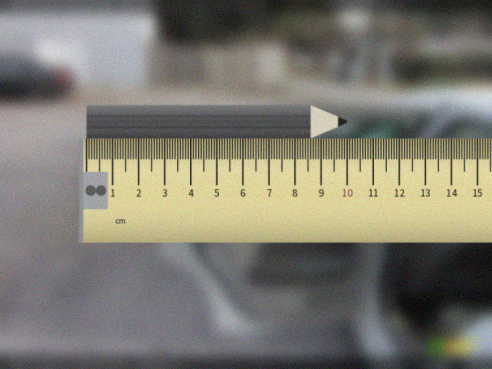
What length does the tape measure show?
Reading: 10 cm
